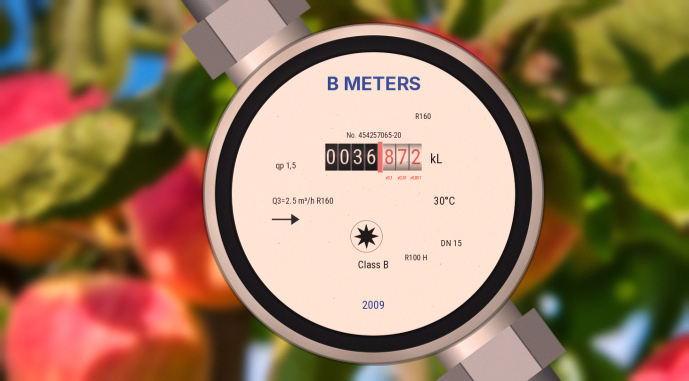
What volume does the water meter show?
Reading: 36.872 kL
